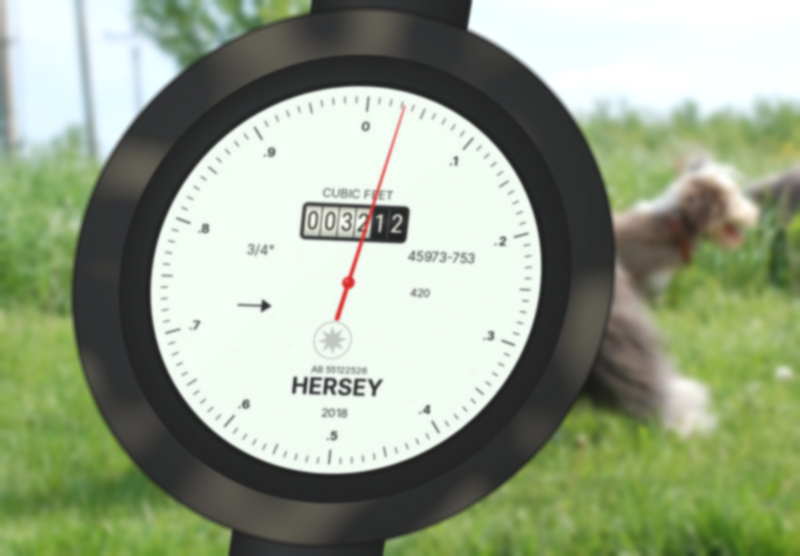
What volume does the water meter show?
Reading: 3212.03 ft³
